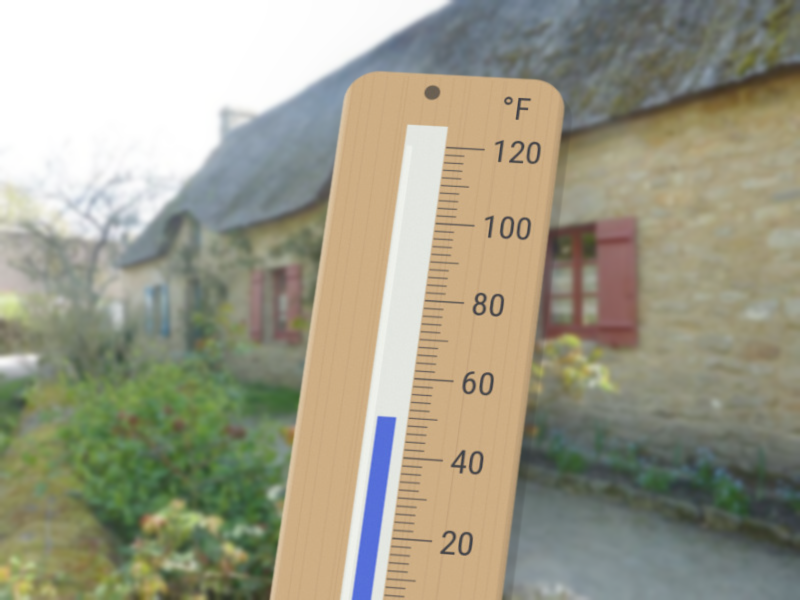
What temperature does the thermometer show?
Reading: 50 °F
